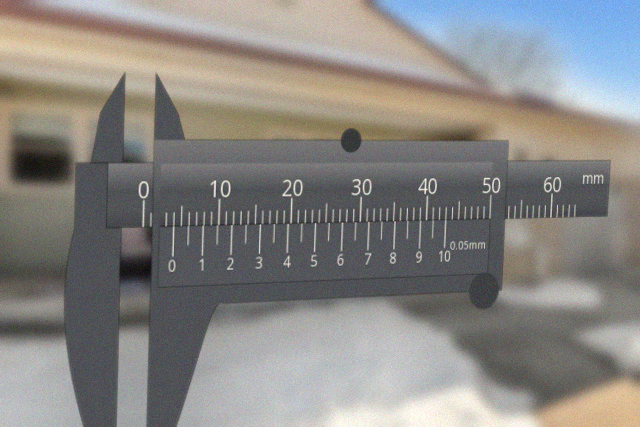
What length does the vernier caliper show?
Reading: 4.0 mm
